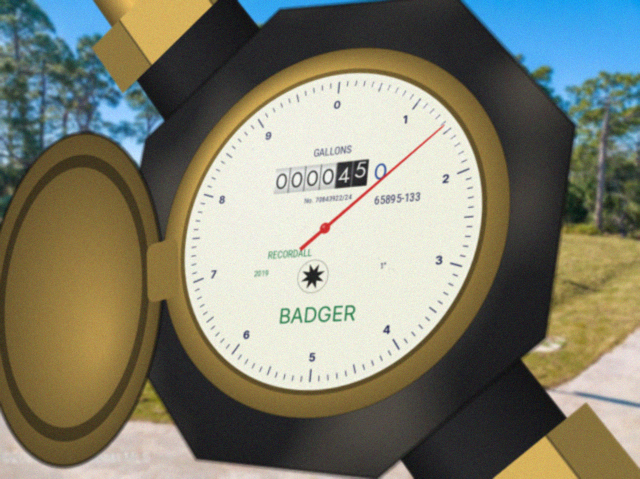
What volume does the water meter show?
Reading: 451.4 gal
